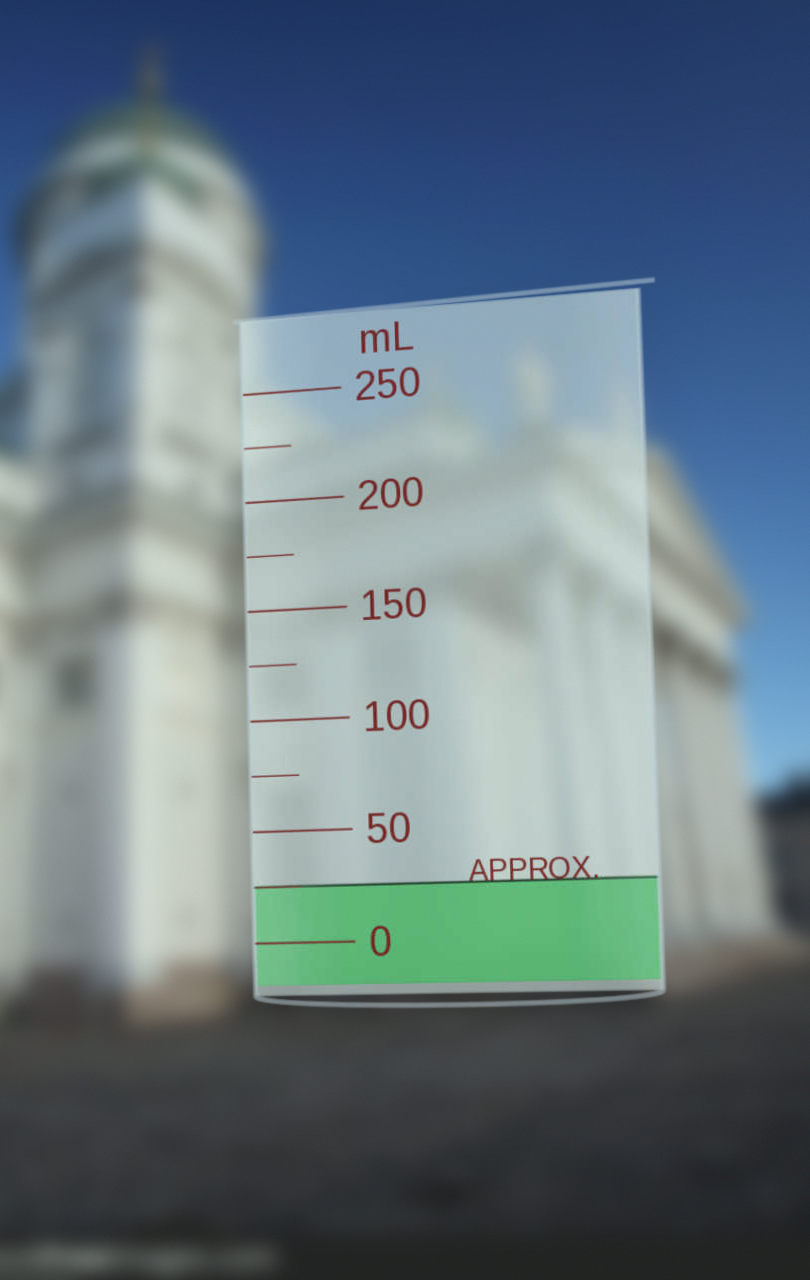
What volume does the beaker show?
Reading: 25 mL
